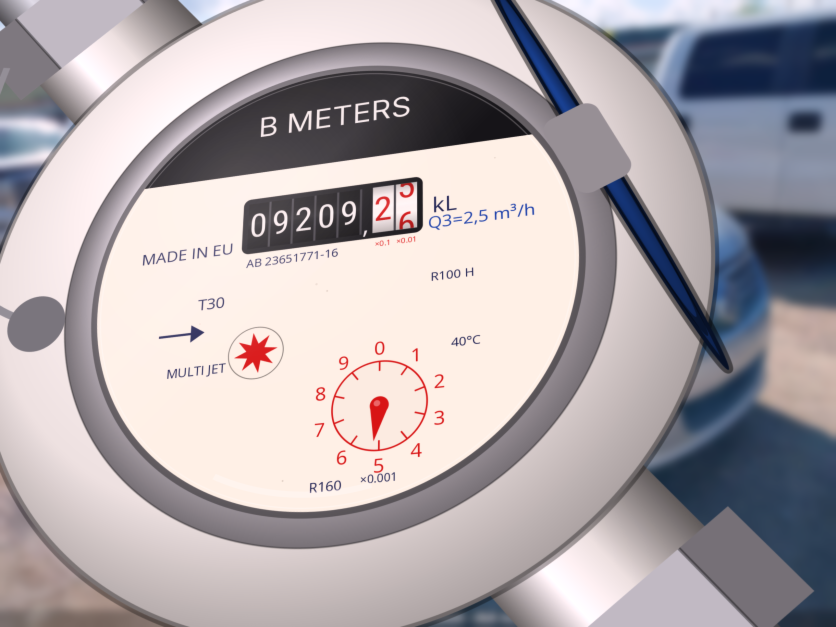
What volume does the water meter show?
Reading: 9209.255 kL
